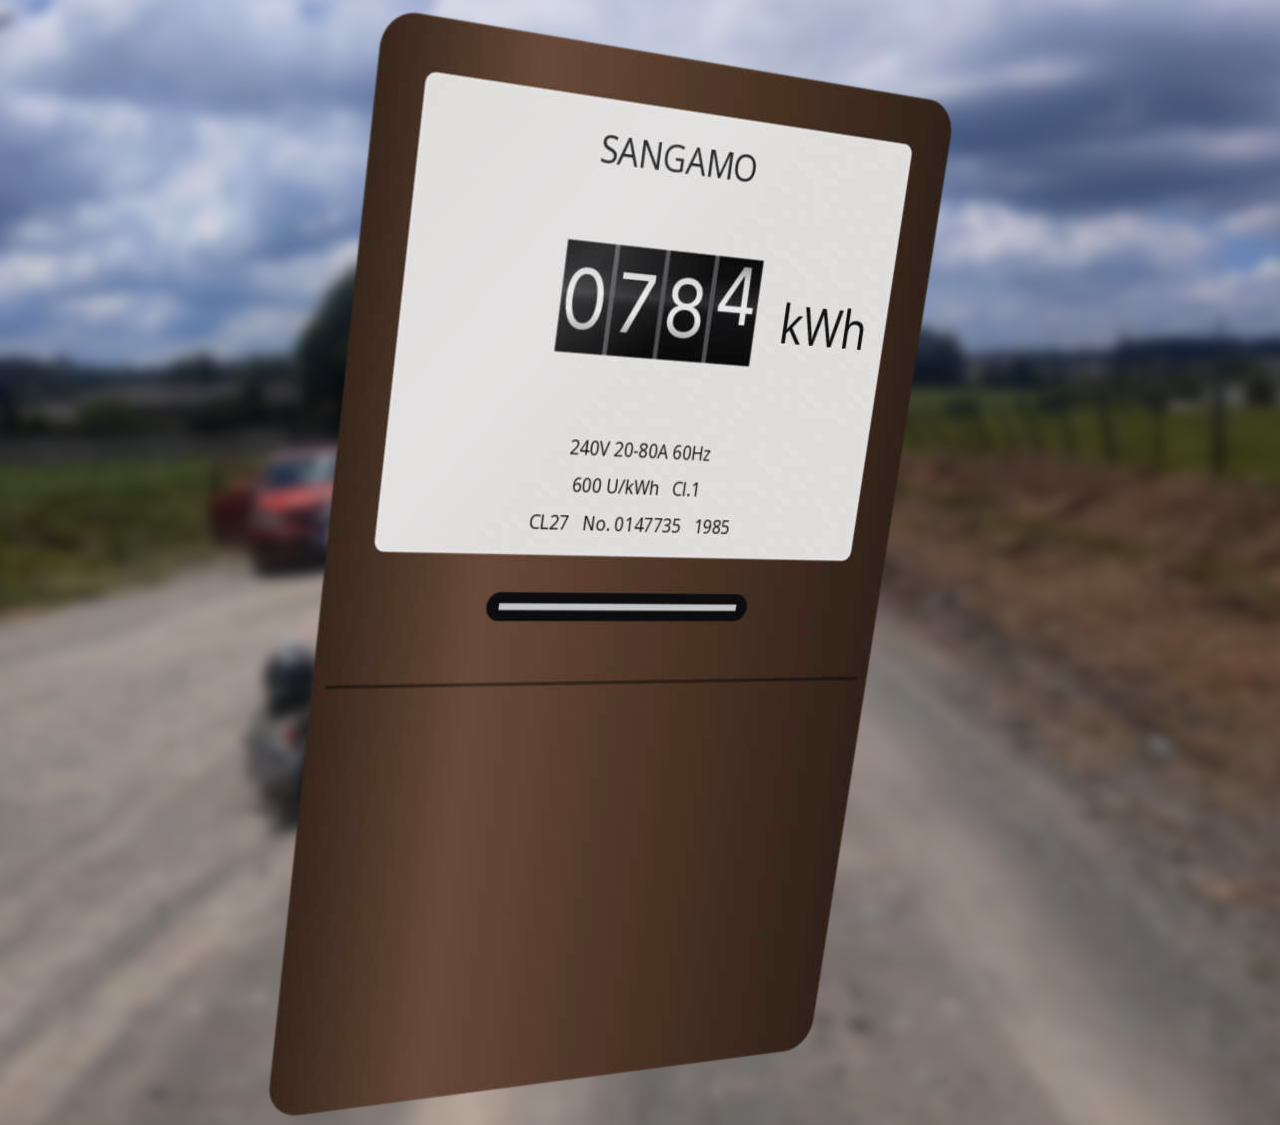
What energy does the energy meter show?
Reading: 784 kWh
